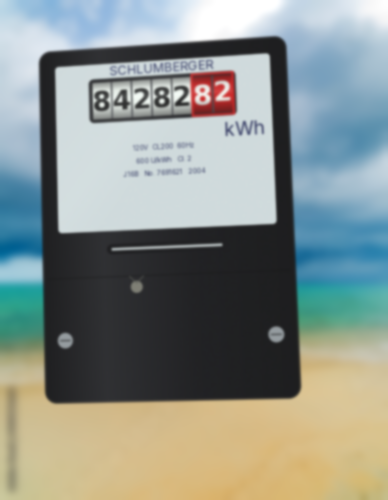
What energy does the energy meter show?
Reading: 84282.82 kWh
